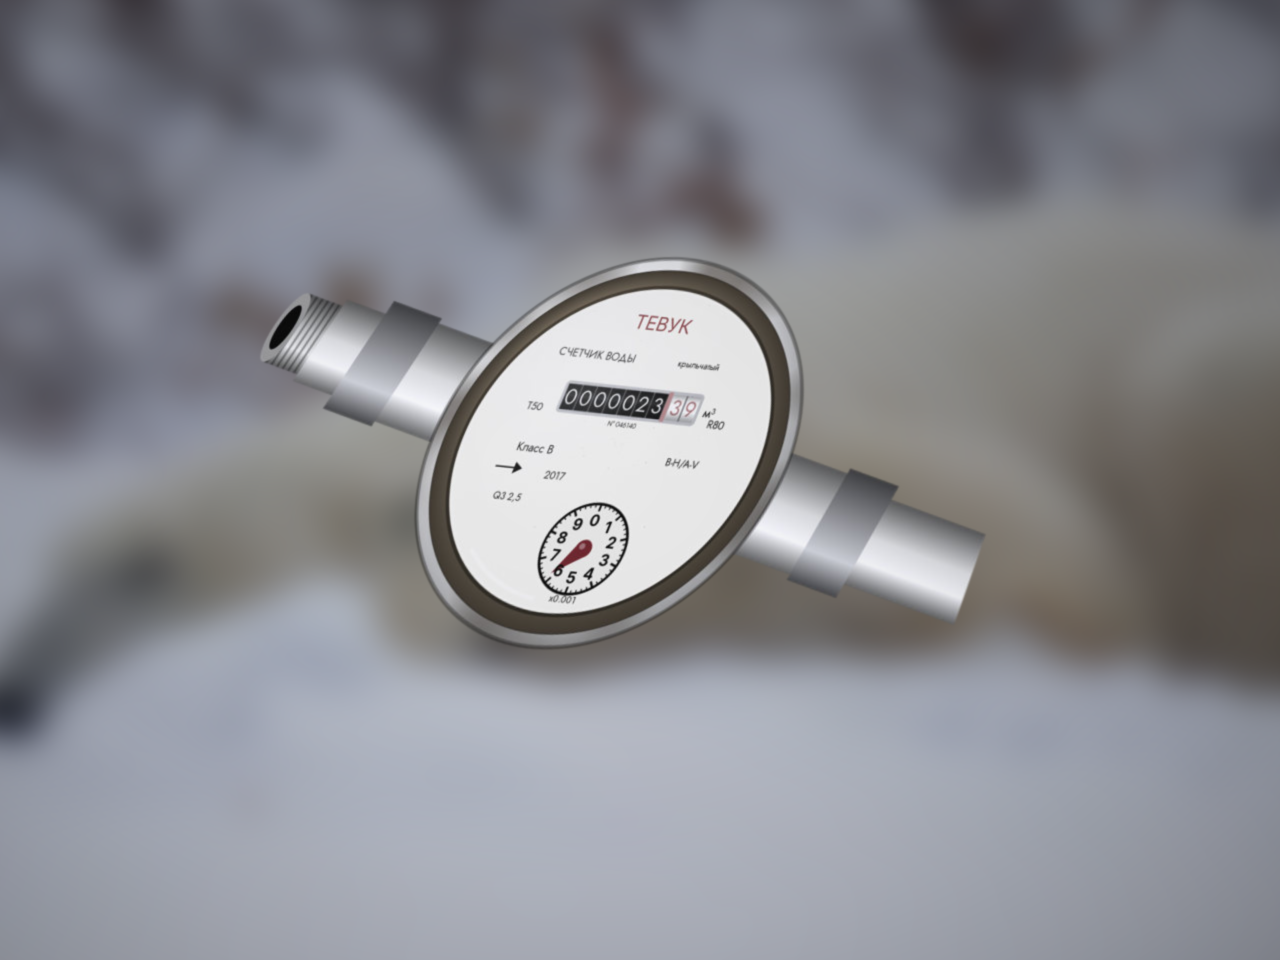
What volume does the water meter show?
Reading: 23.396 m³
